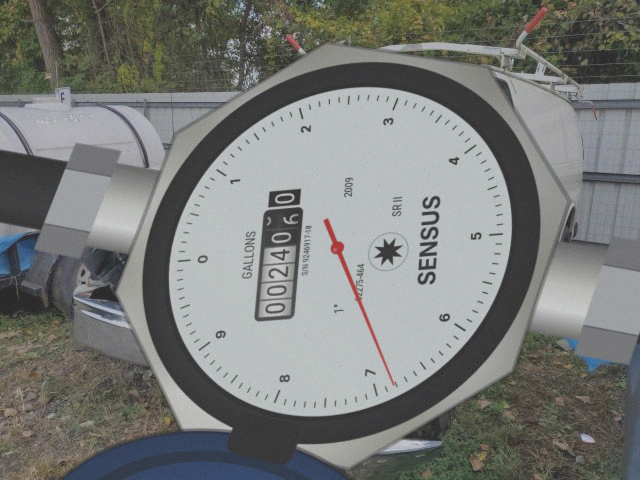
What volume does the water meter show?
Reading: 24056.8 gal
